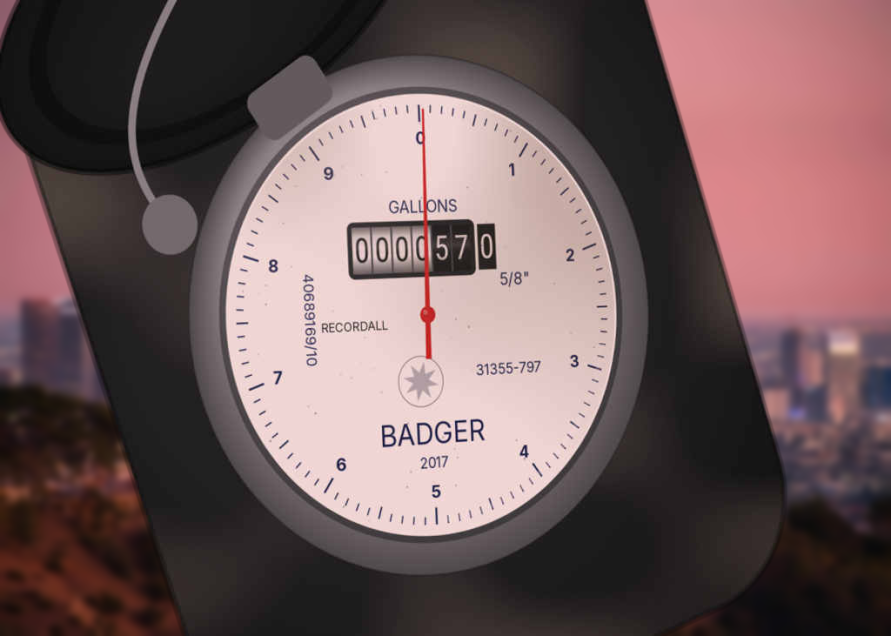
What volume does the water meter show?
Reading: 570.0 gal
